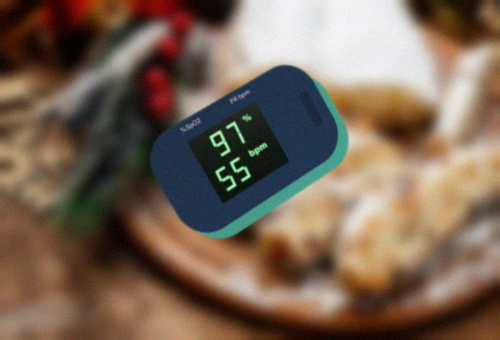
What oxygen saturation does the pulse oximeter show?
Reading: 97 %
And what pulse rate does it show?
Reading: 55 bpm
